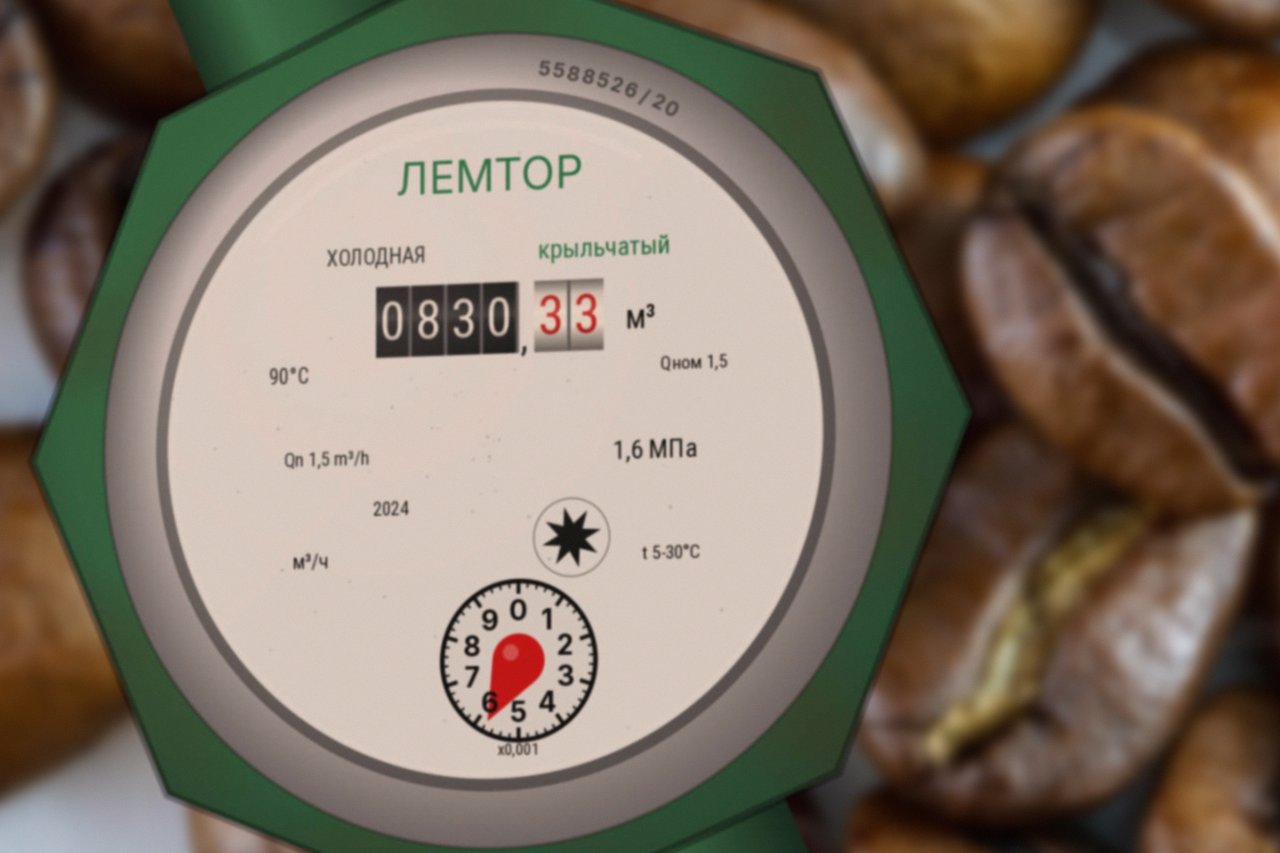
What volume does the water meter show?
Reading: 830.335 m³
